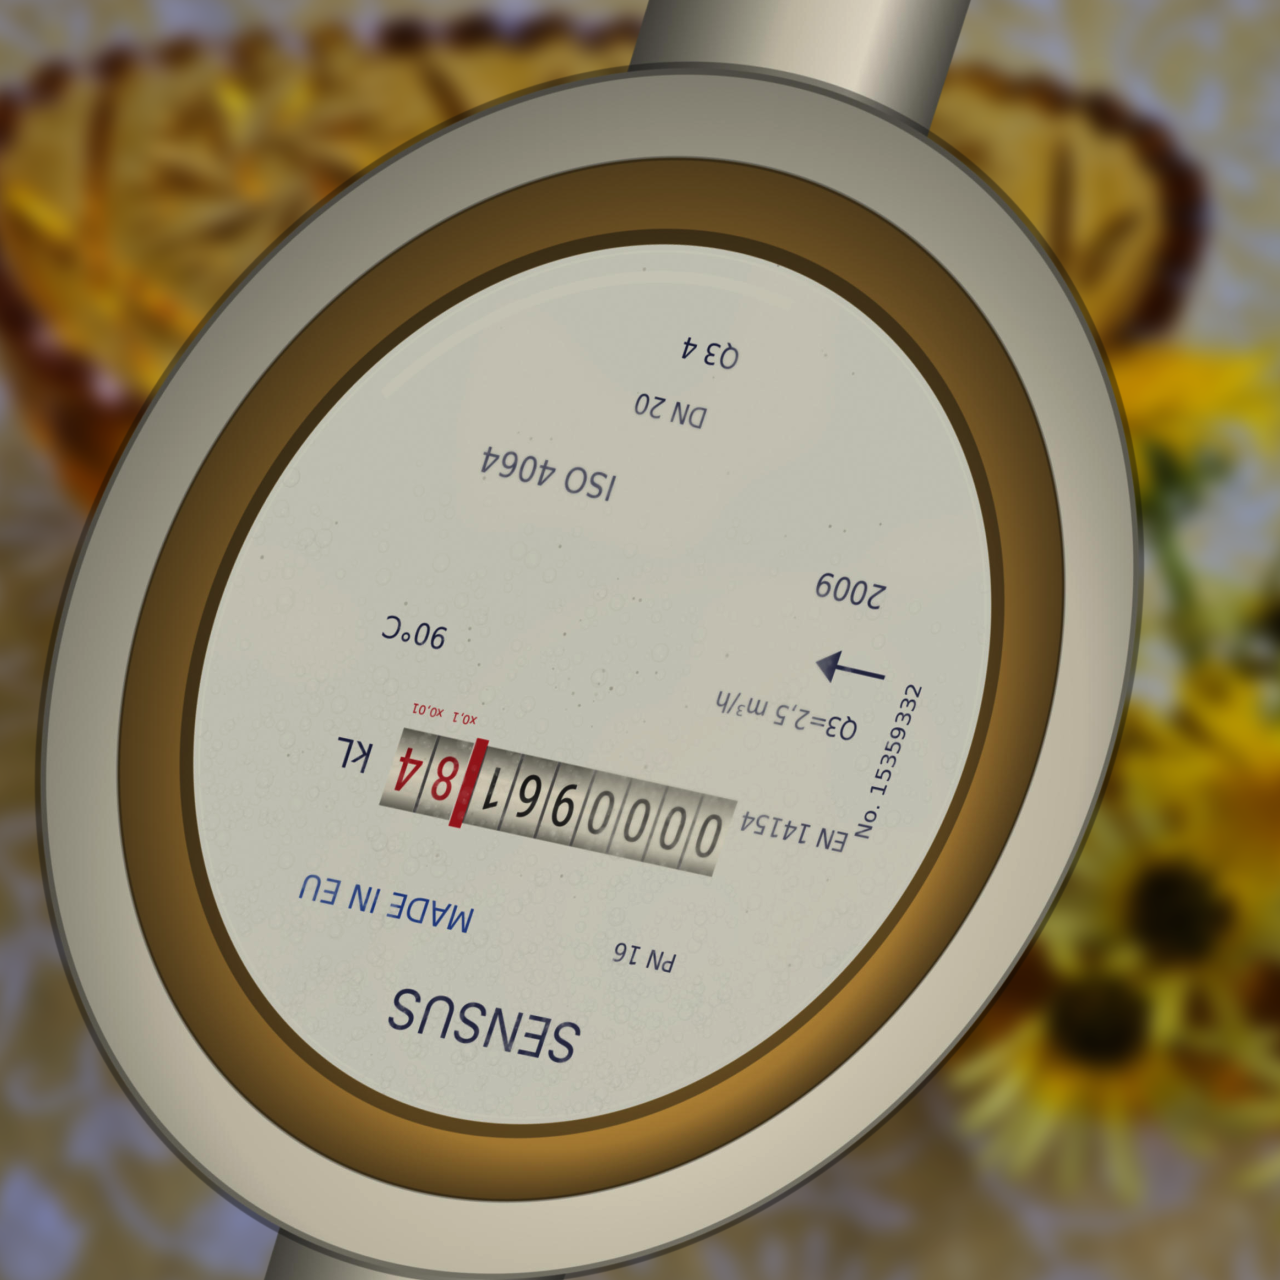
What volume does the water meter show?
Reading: 961.84 kL
